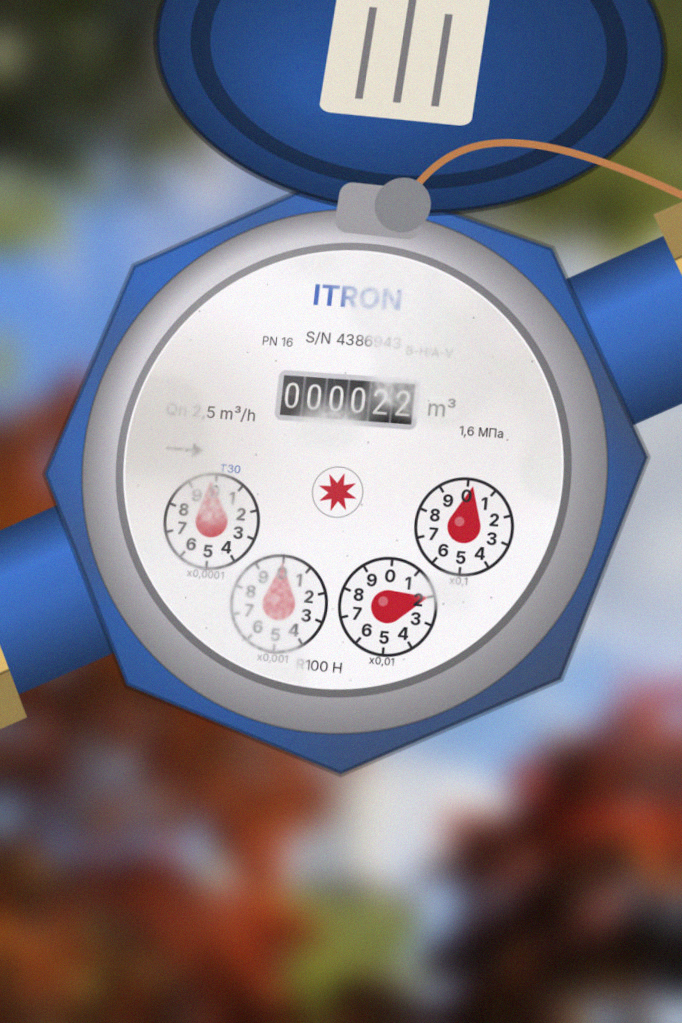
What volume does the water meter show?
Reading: 22.0199 m³
